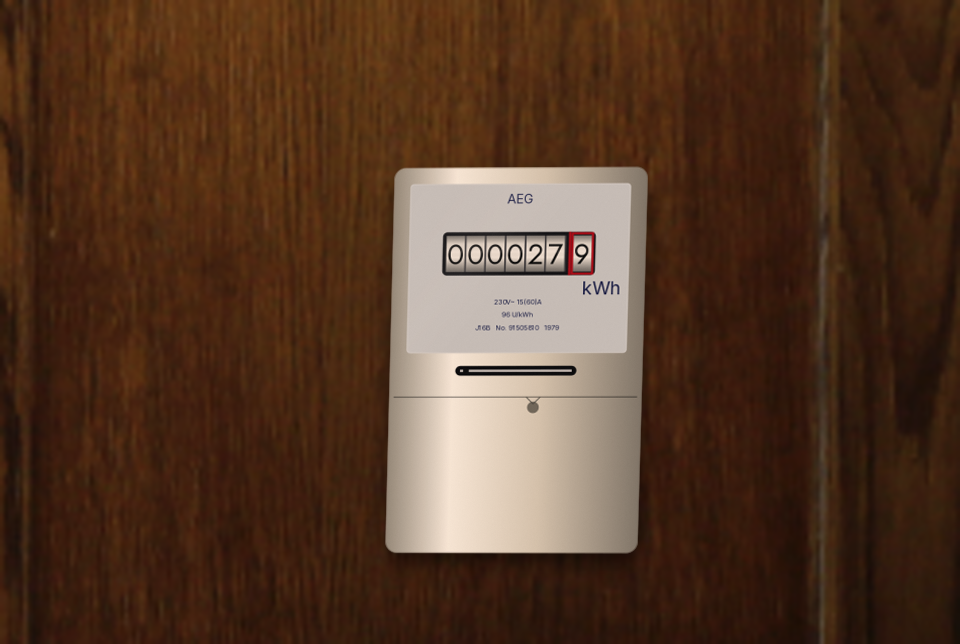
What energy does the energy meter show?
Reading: 27.9 kWh
